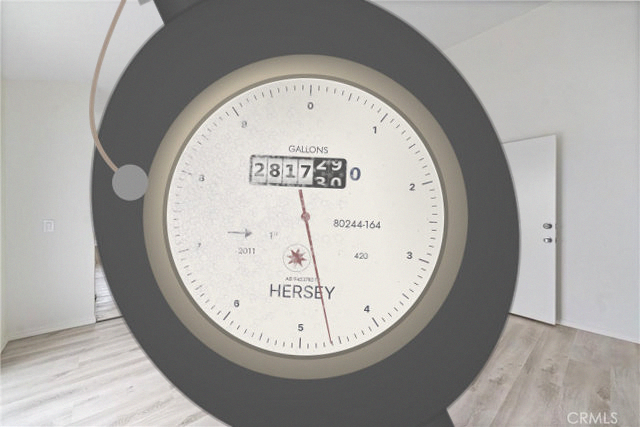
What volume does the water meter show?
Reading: 2817294.6 gal
